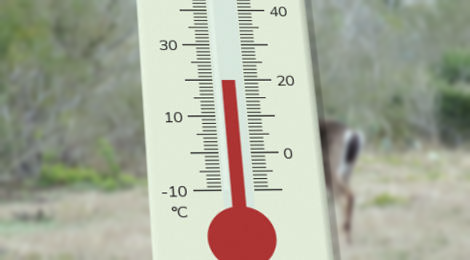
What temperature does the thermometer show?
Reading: 20 °C
